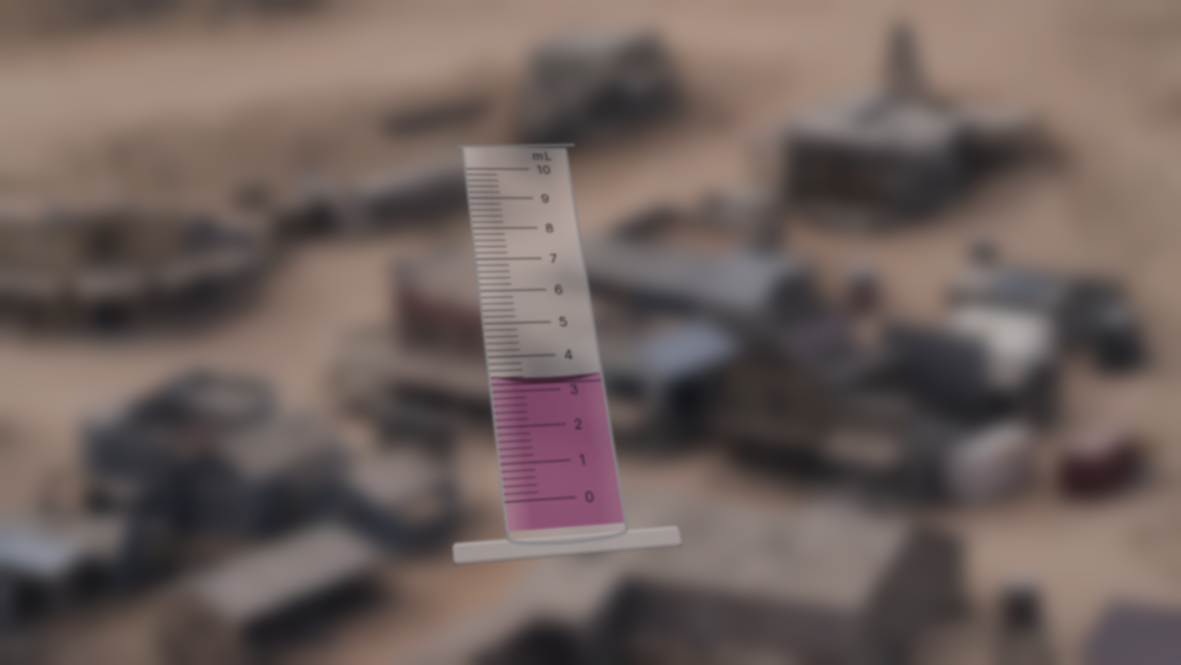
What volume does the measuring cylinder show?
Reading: 3.2 mL
